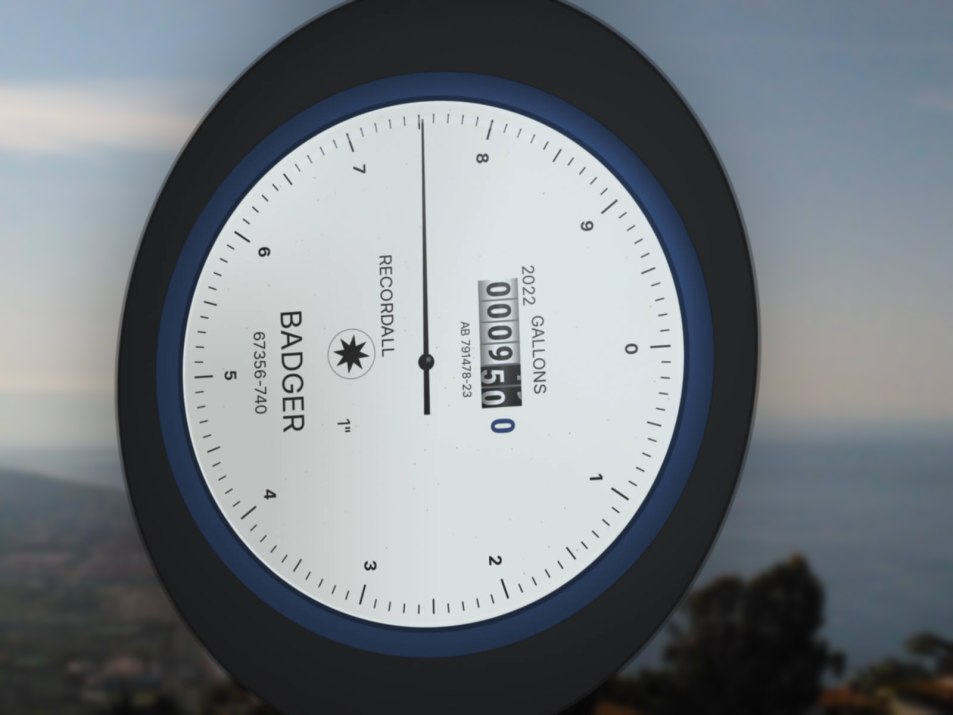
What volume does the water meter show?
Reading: 9497.5 gal
